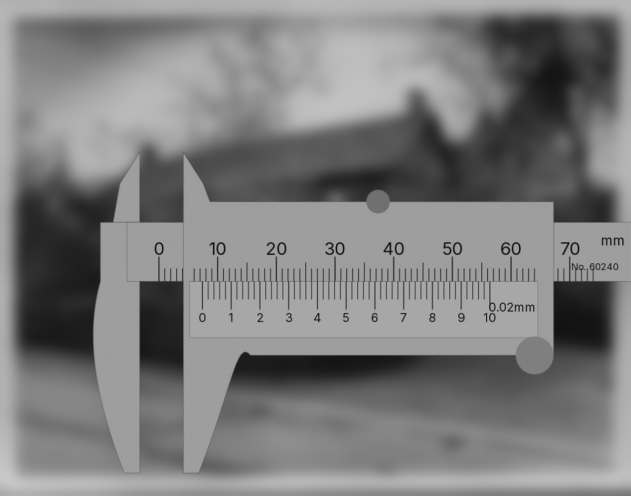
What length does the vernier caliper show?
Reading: 7.4 mm
